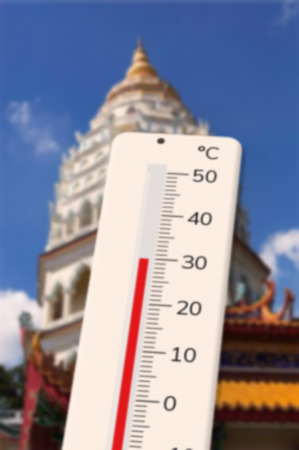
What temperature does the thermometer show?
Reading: 30 °C
